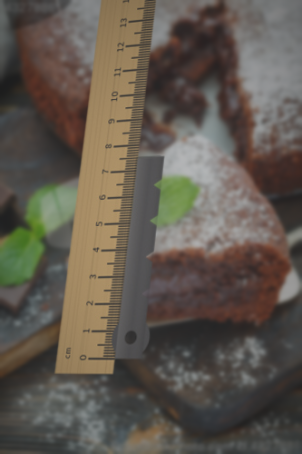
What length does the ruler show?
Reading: 7.5 cm
